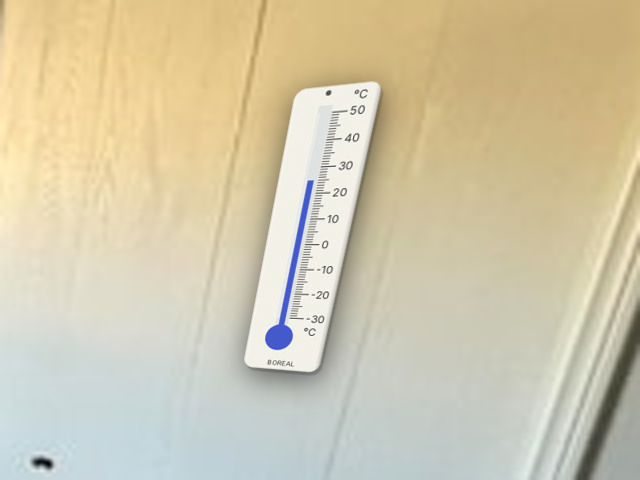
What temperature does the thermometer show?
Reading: 25 °C
